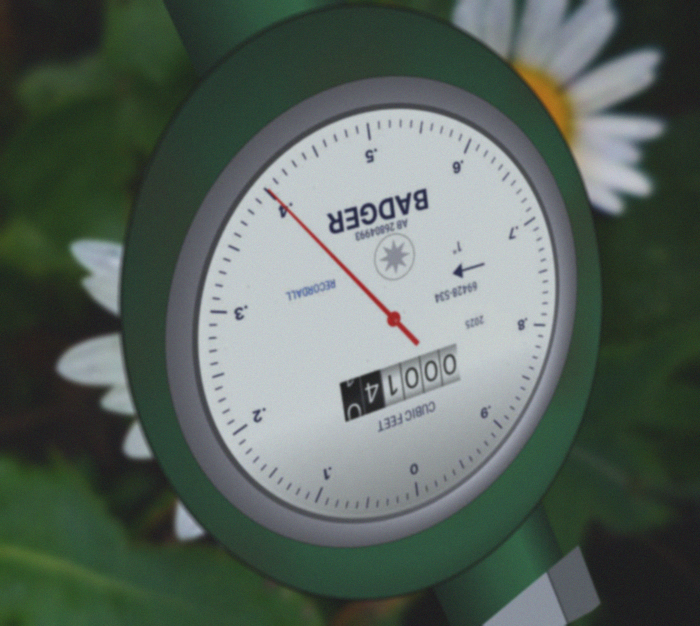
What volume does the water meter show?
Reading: 140.40 ft³
